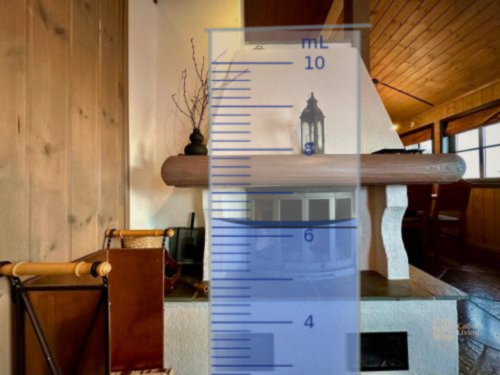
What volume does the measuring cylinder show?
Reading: 6.2 mL
